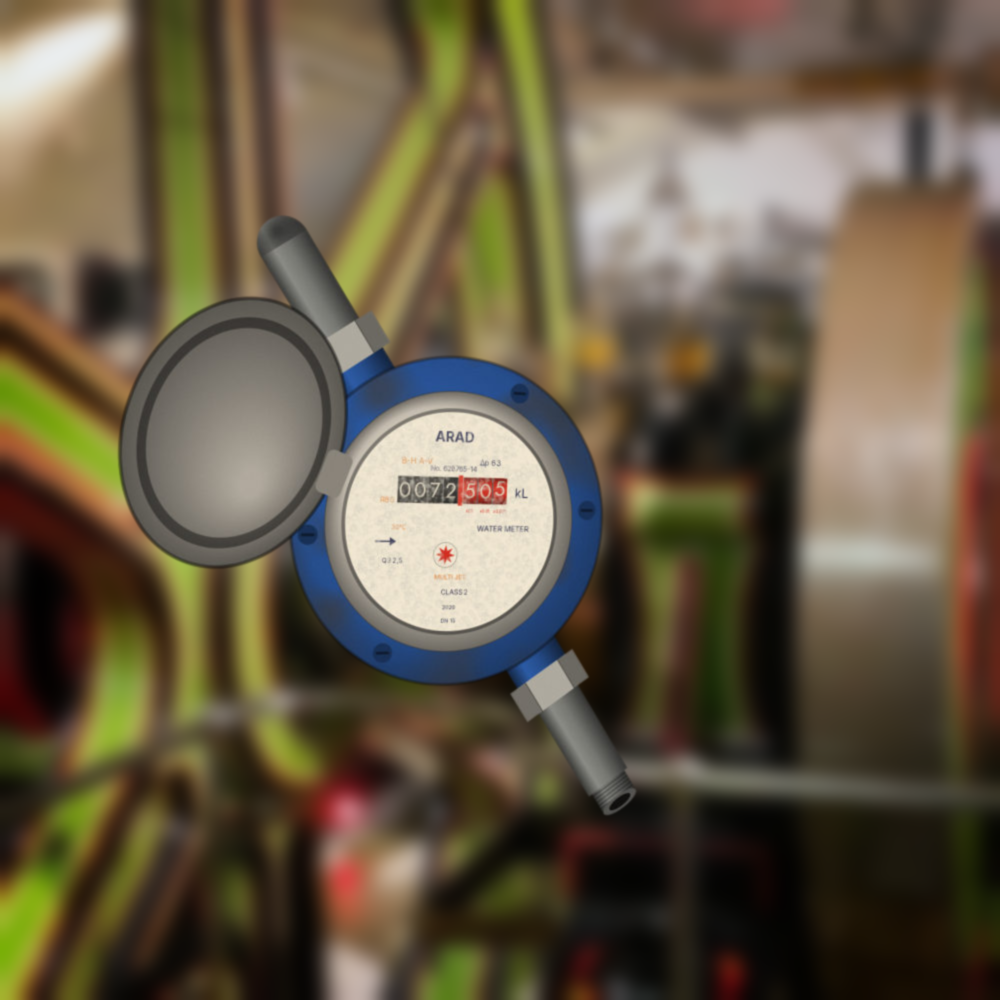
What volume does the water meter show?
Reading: 72.505 kL
